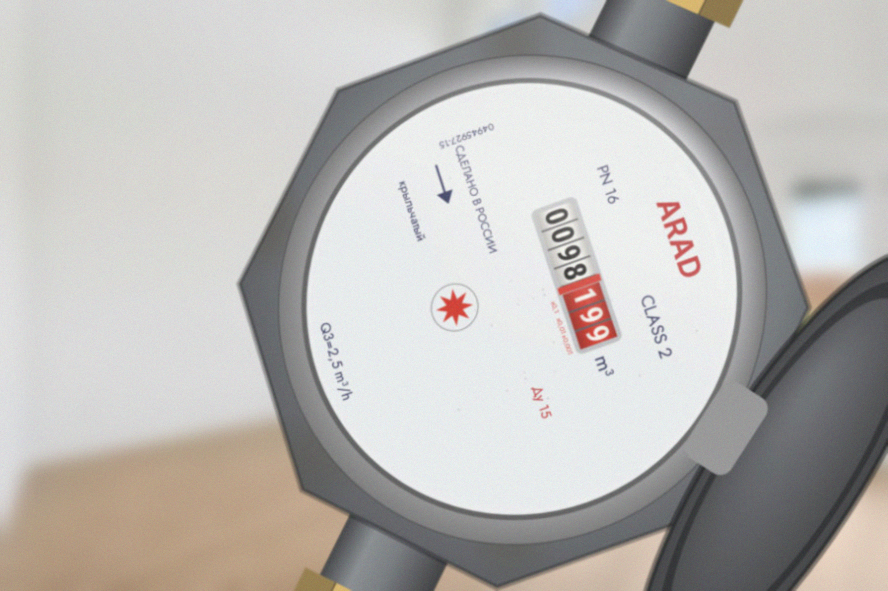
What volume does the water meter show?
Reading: 98.199 m³
